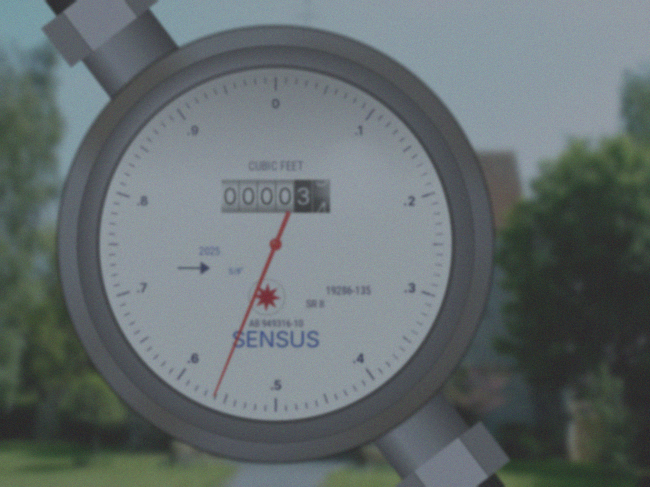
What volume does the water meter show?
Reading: 33.56 ft³
